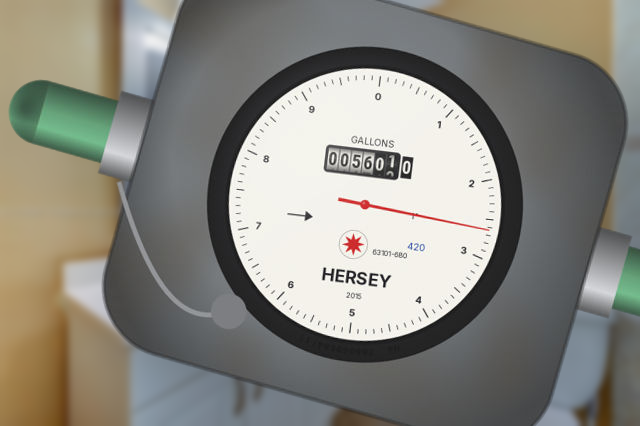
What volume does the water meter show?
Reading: 56012.6 gal
